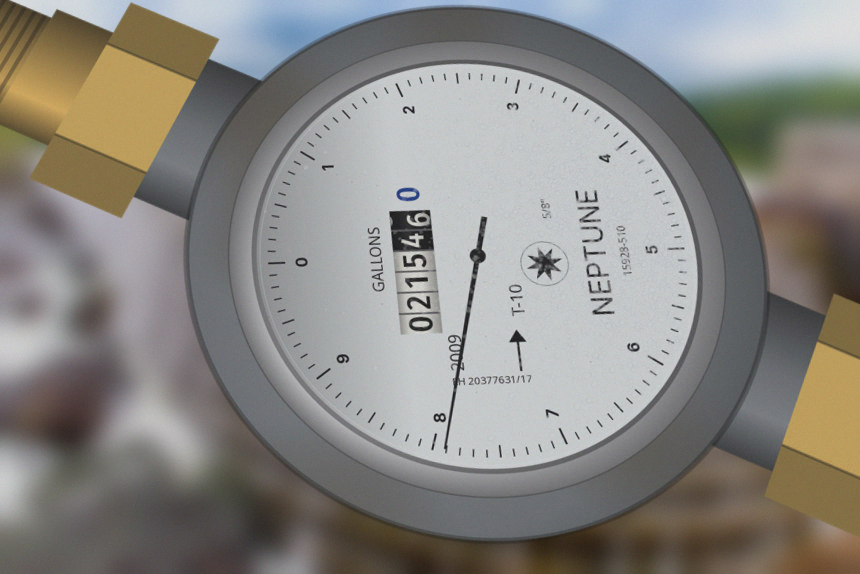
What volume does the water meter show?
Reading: 215457.9 gal
